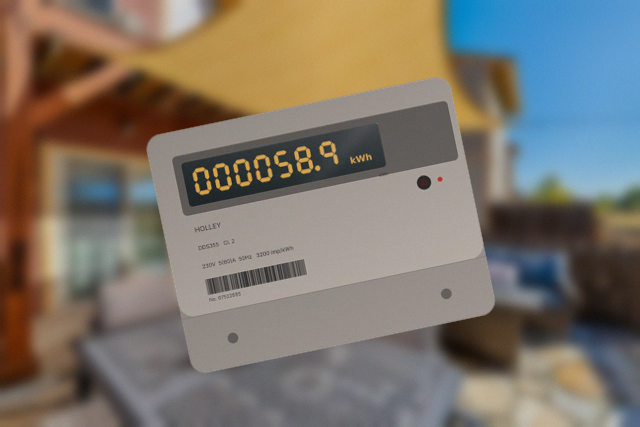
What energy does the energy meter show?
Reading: 58.9 kWh
